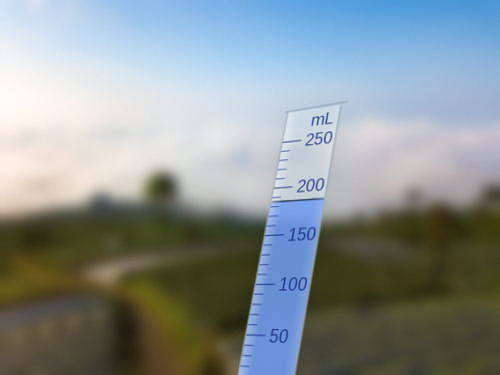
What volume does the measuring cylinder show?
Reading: 185 mL
